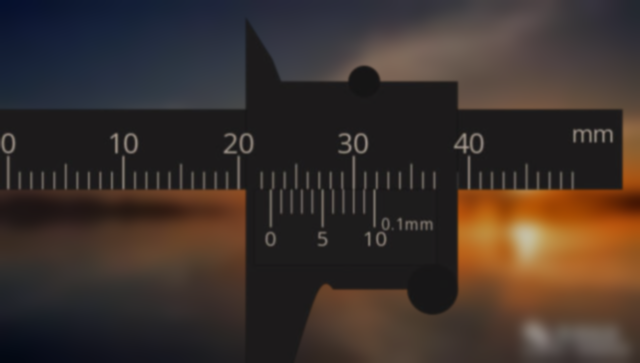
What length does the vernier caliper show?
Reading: 22.8 mm
